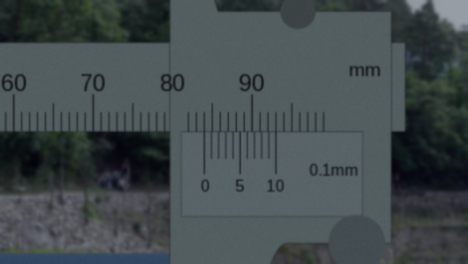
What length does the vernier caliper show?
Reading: 84.0 mm
